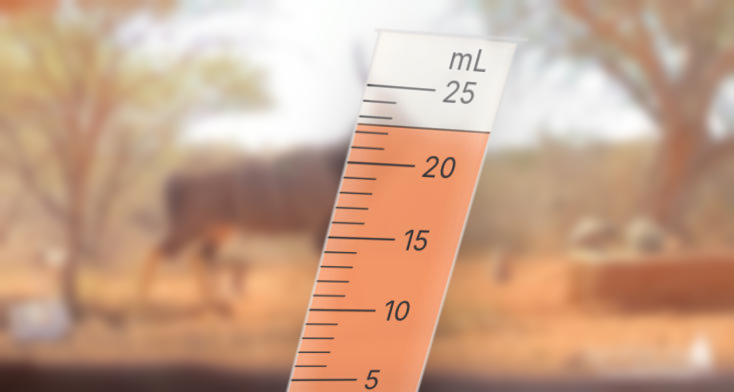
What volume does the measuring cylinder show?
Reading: 22.5 mL
